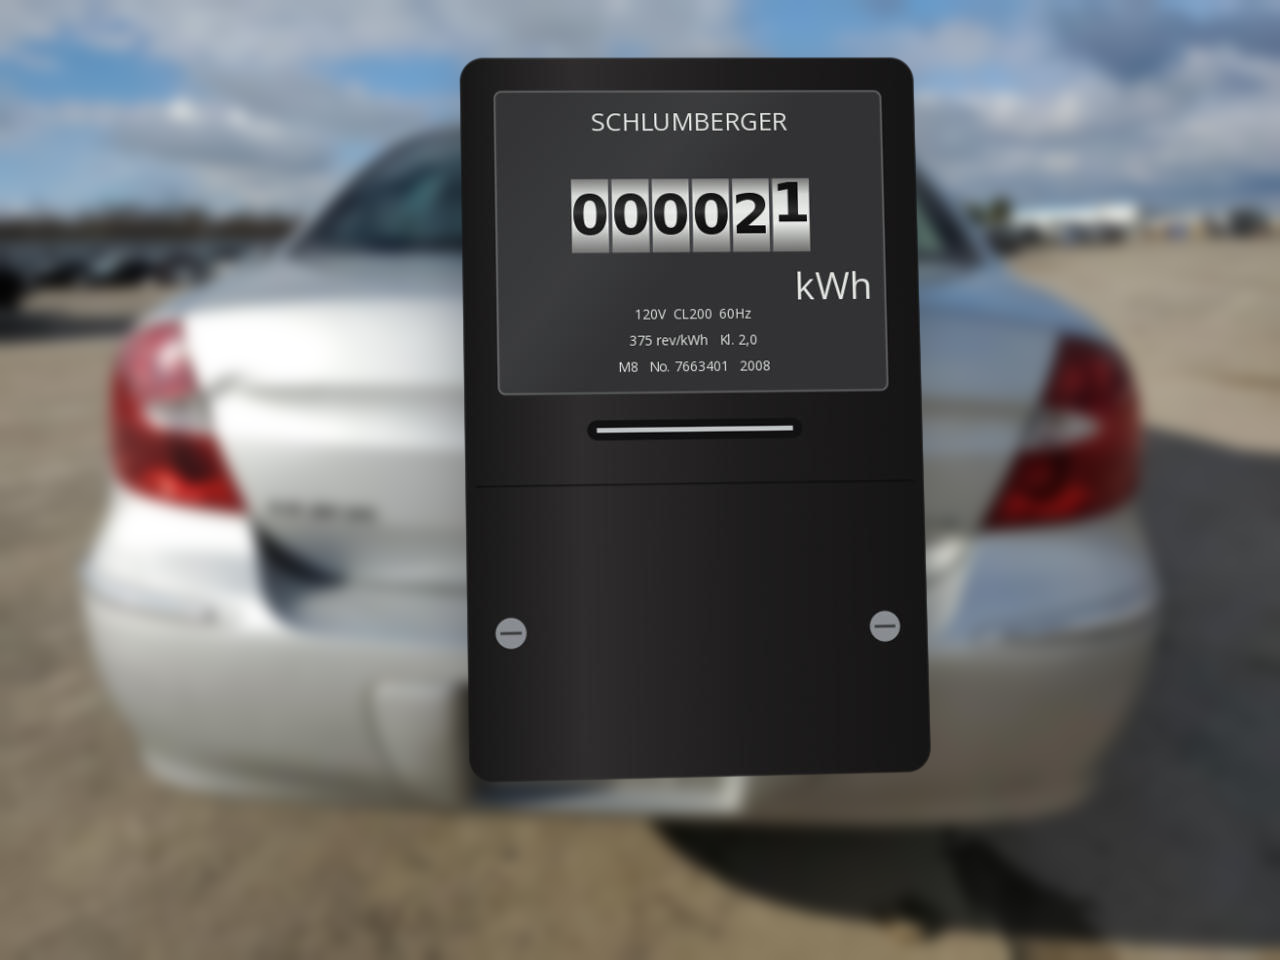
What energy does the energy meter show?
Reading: 21 kWh
